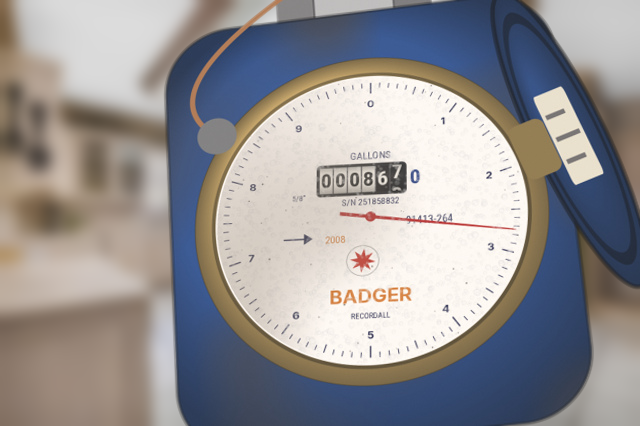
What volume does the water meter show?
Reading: 8672.7 gal
